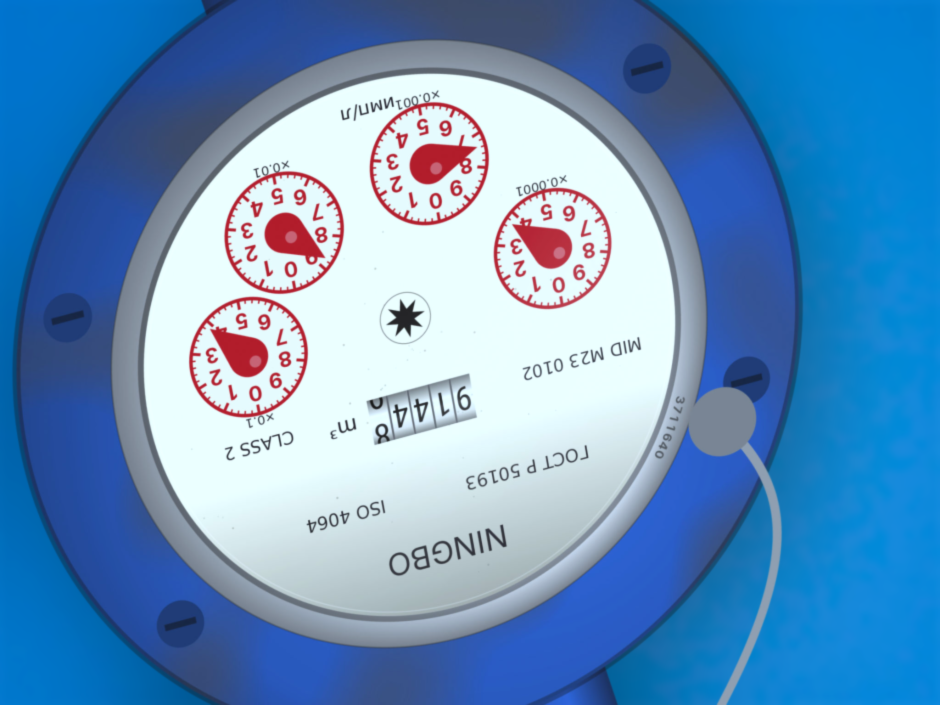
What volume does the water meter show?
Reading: 91448.3873 m³
